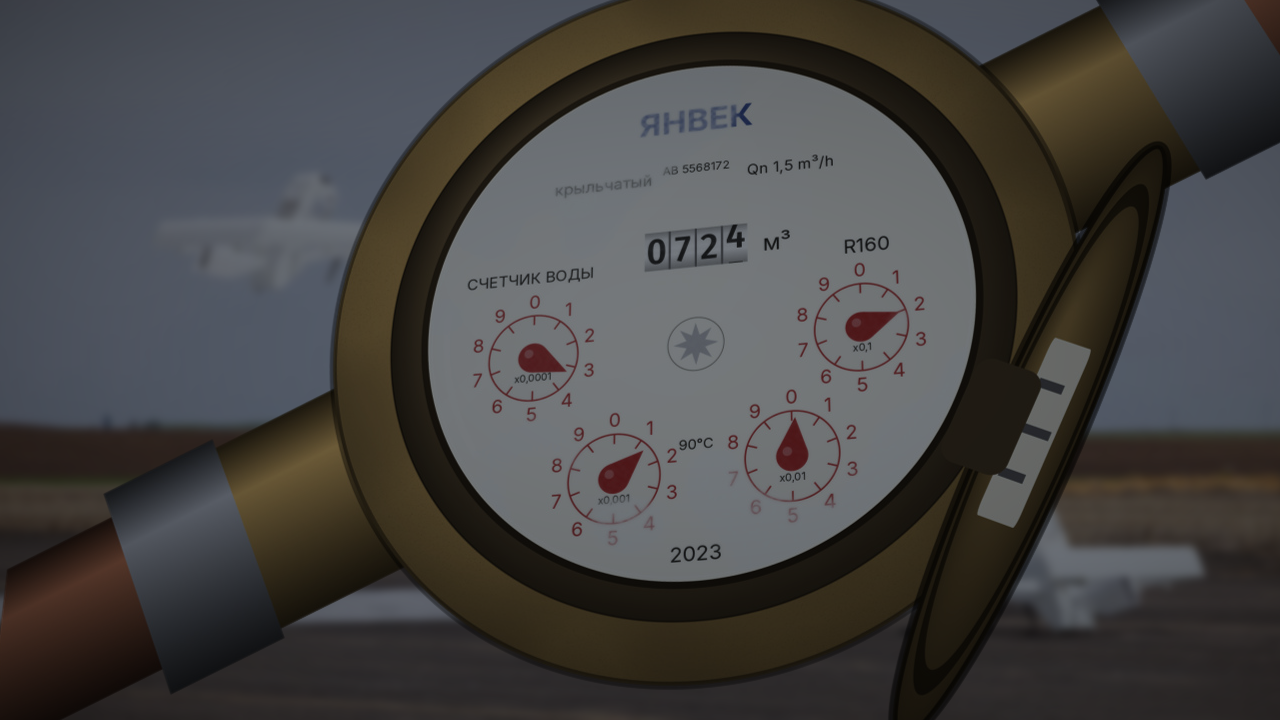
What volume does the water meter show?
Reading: 724.2013 m³
